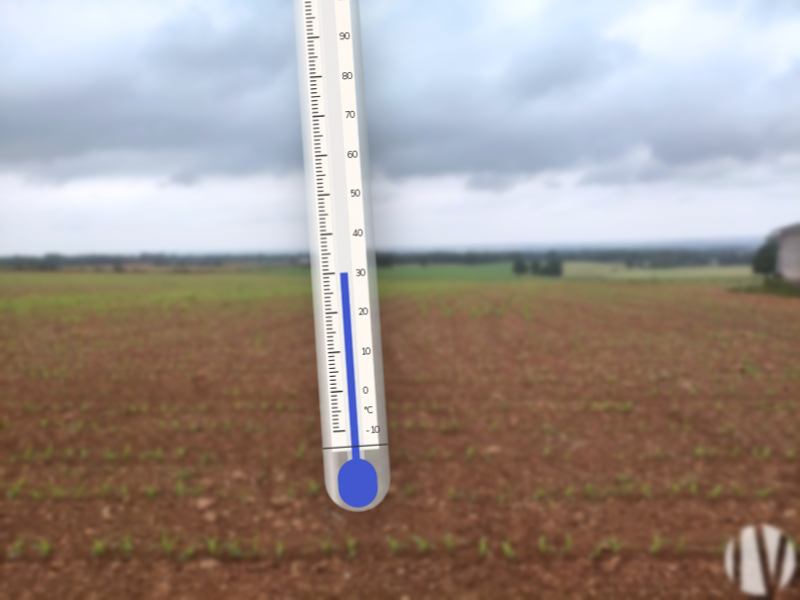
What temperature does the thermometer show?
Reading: 30 °C
